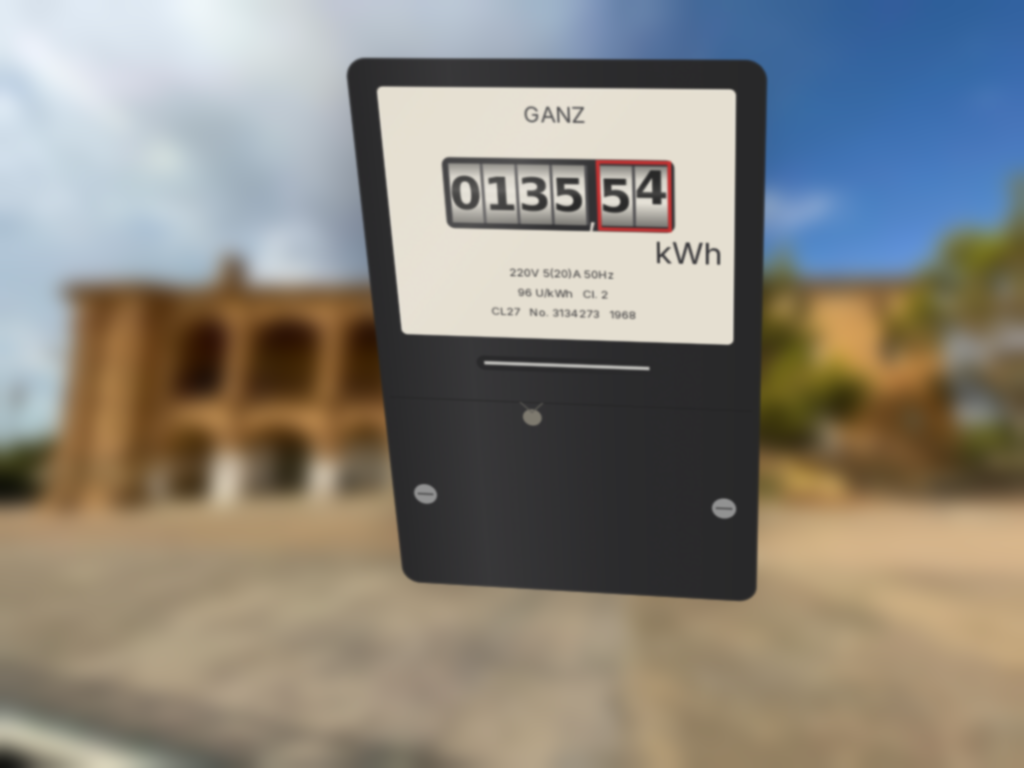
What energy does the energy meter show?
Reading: 135.54 kWh
